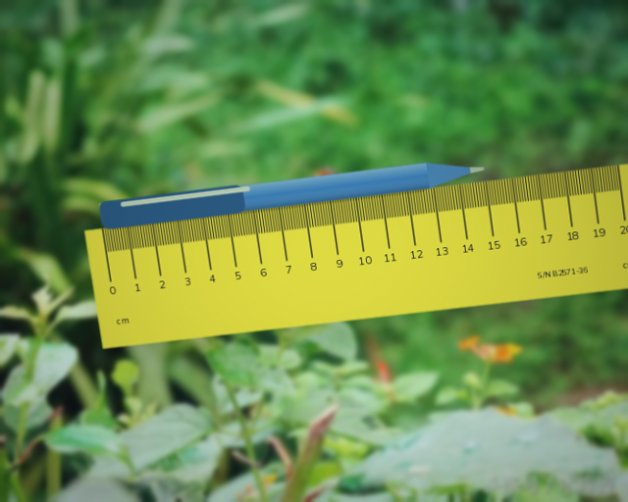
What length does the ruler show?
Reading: 15 cm
